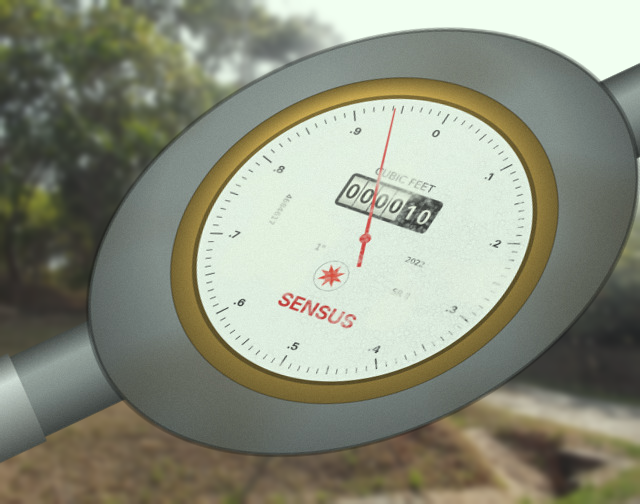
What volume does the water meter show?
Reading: 9.94 ft³
